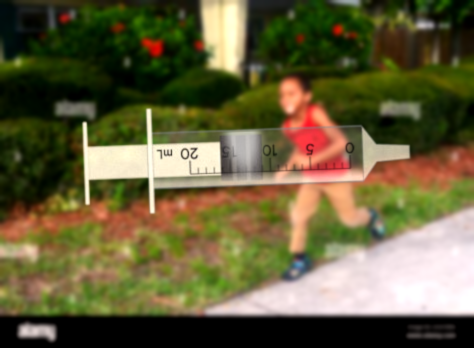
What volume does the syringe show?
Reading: 11 mL
